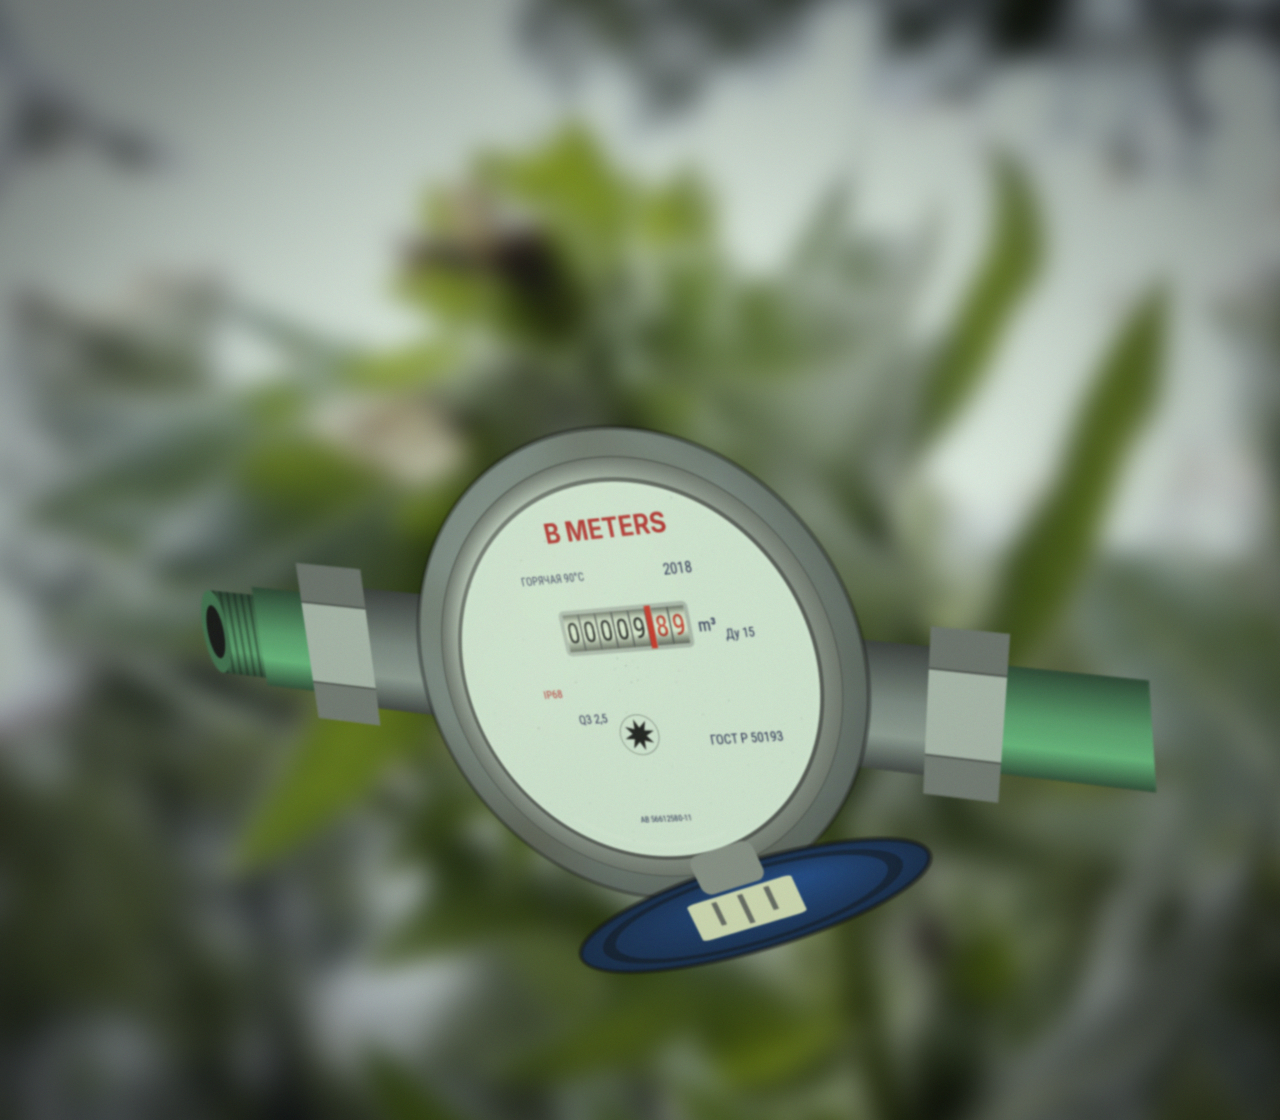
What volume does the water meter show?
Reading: 9.89 m³
